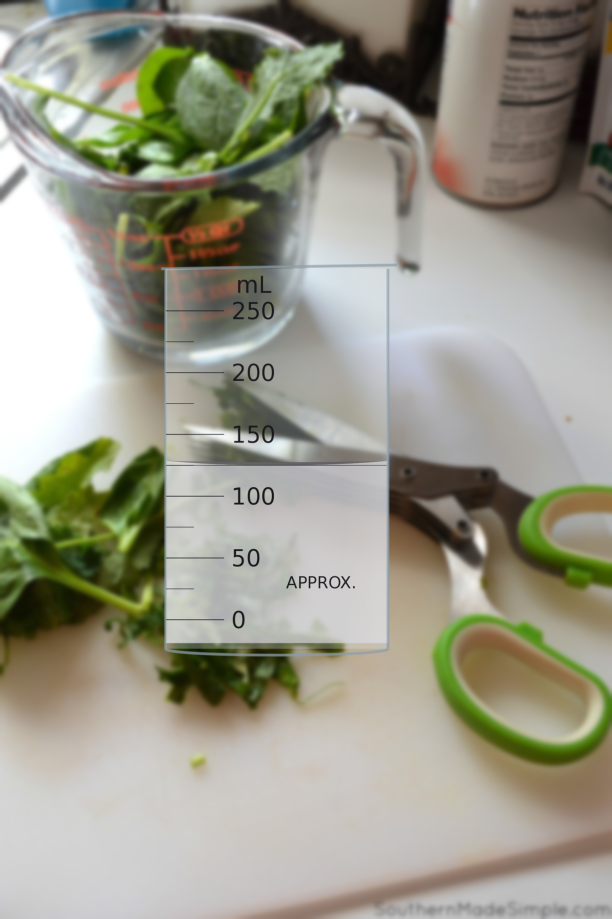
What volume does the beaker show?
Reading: 125 mL
